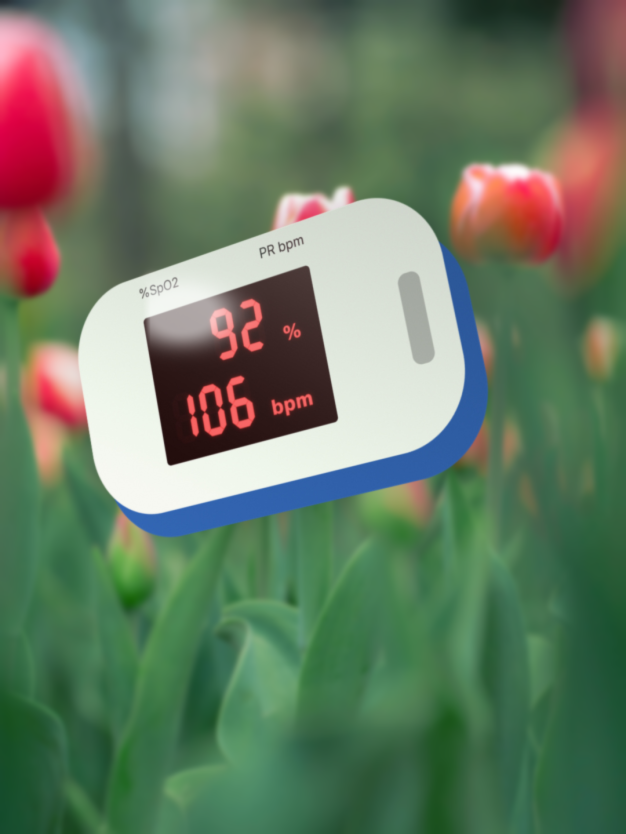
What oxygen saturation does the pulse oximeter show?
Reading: 92 %
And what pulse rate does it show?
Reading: 106 bpm
